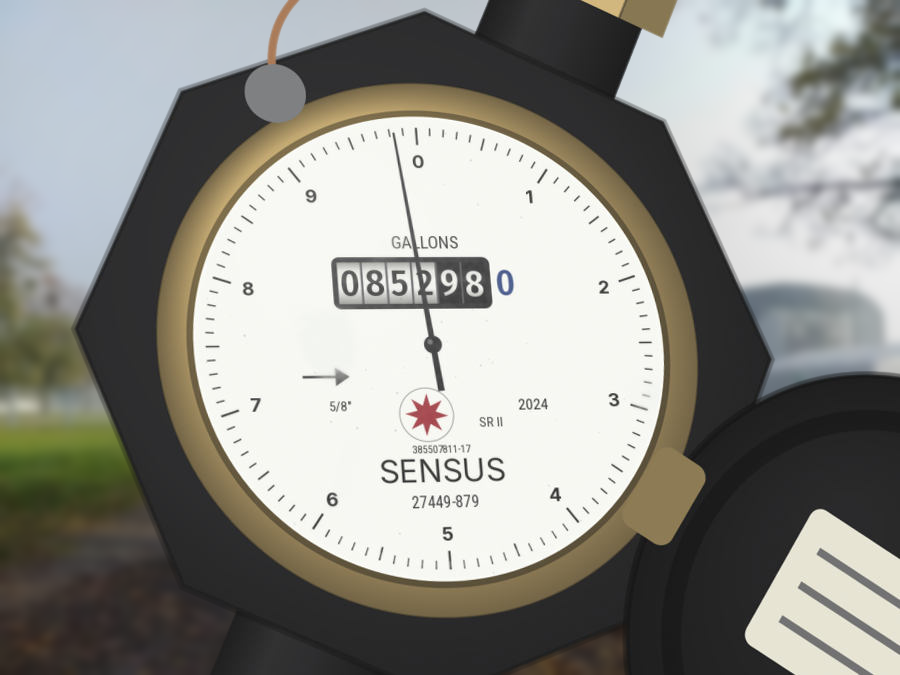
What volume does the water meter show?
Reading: 852979.8 gal
